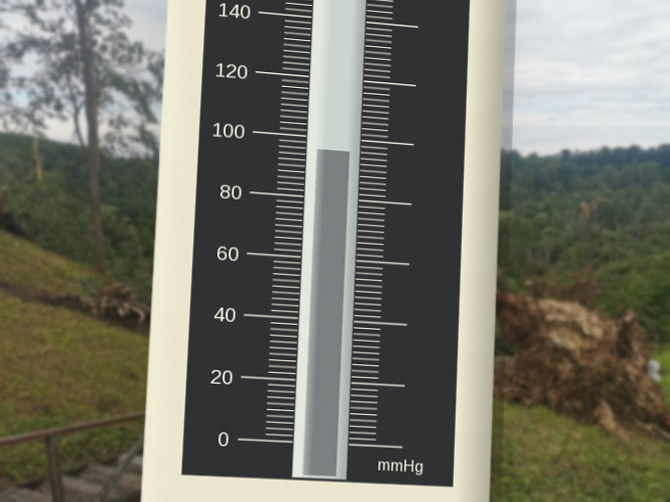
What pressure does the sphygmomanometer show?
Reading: 96 mmHg
